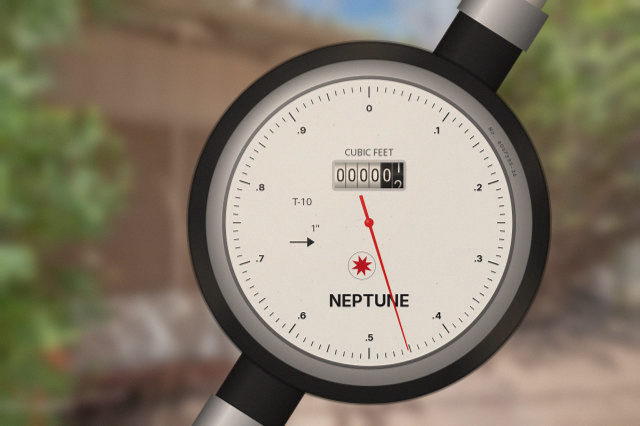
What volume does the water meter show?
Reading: 1.45 ft³
